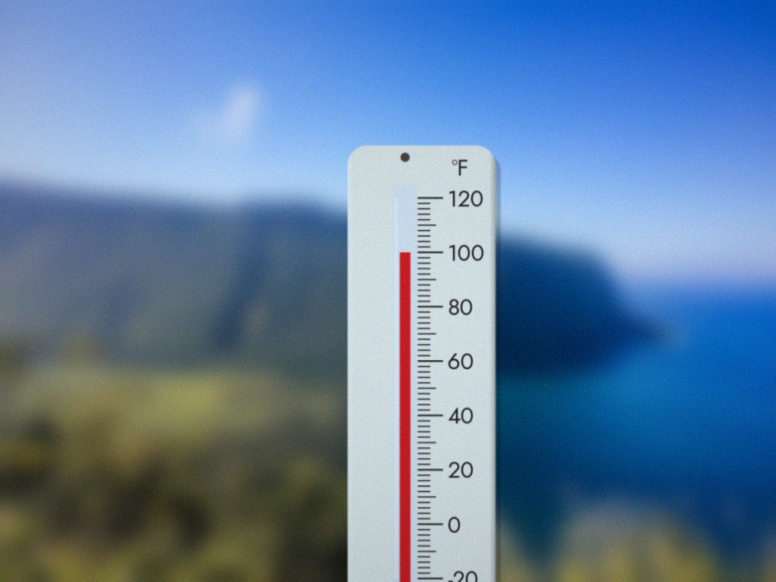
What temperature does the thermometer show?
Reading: 100 °F
